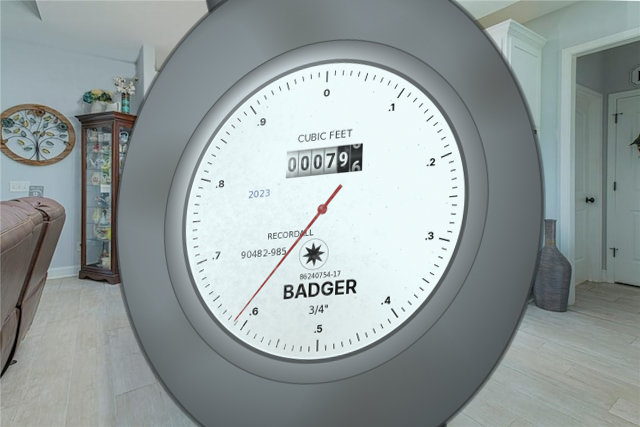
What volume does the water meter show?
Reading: 795.61 ft³
